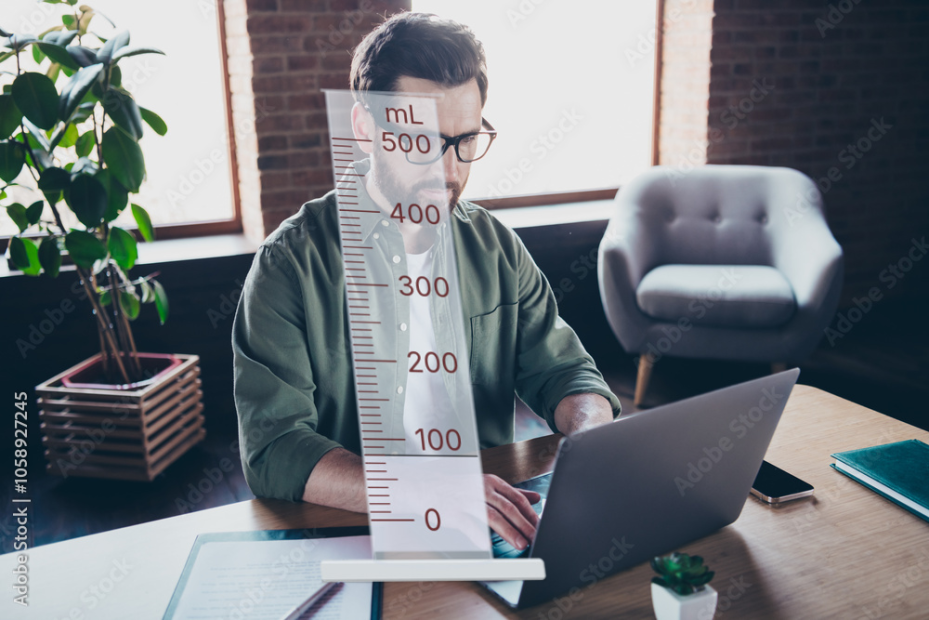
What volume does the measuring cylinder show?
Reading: 80 mL
